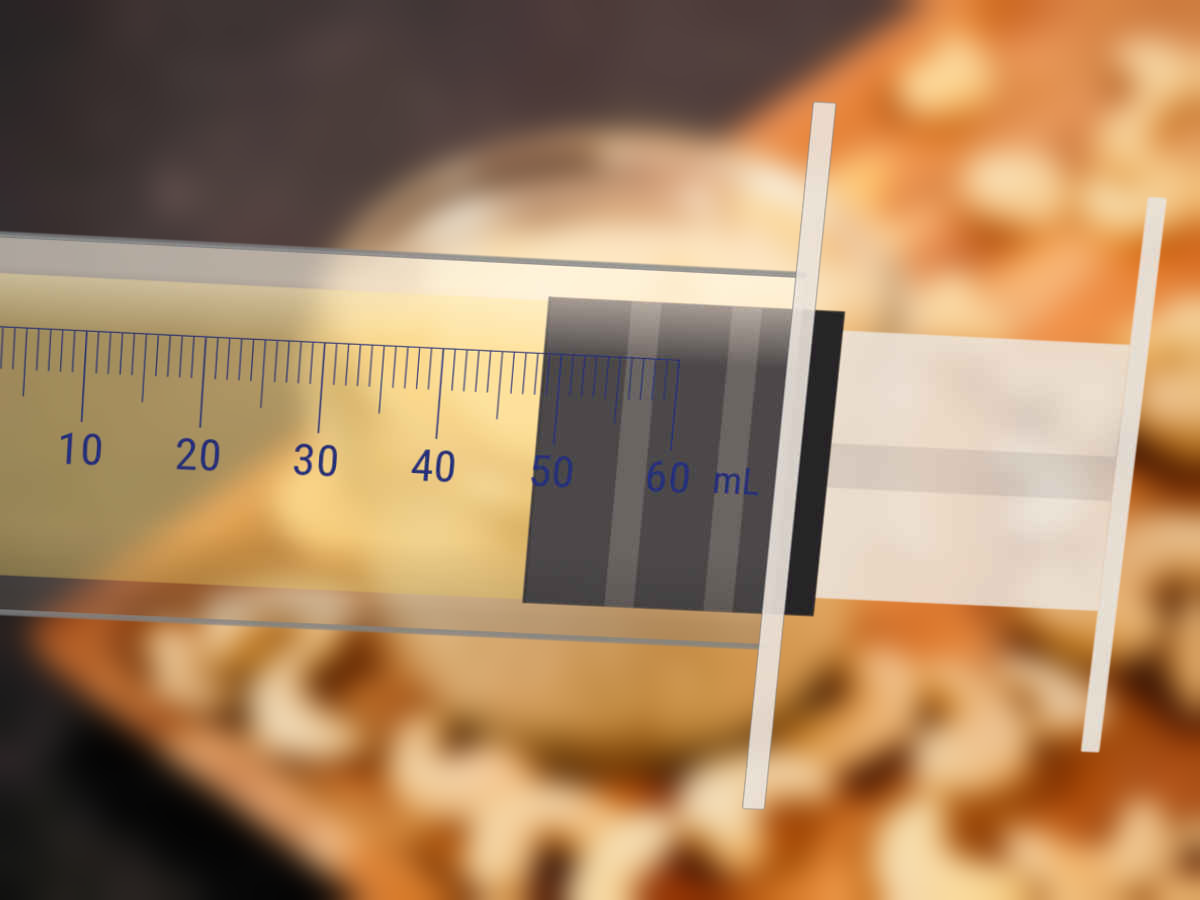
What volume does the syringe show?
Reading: 48.5 mL
